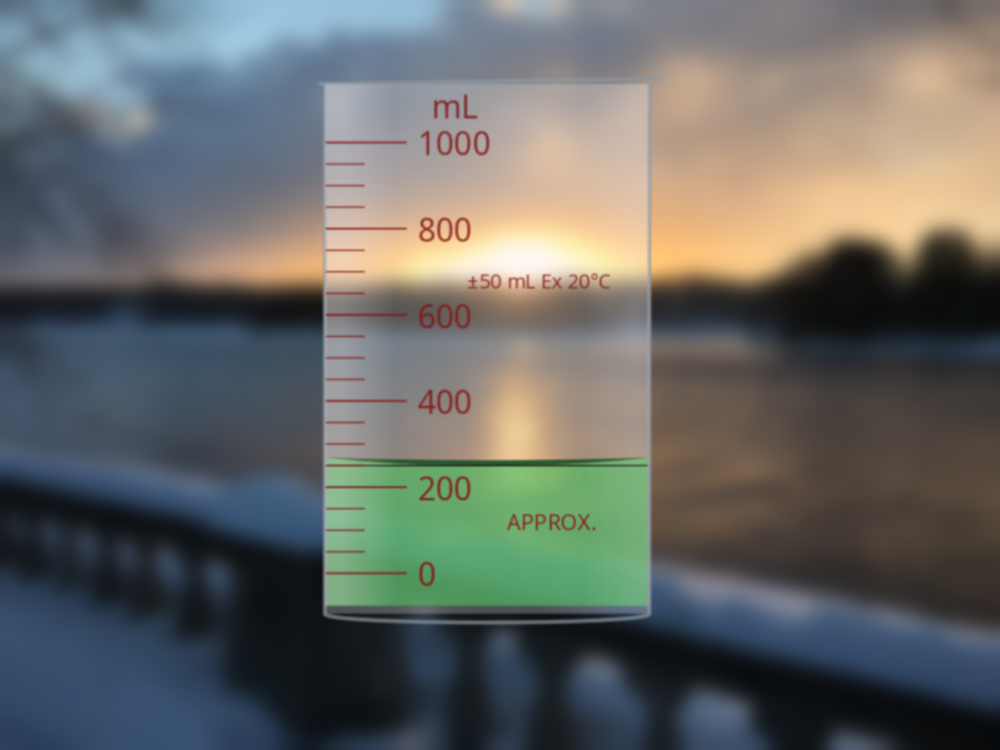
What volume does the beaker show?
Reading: 250 mL
